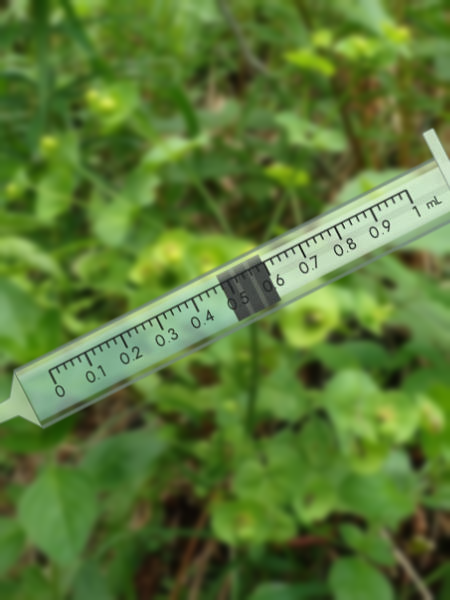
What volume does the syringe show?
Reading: 0.48 mL
